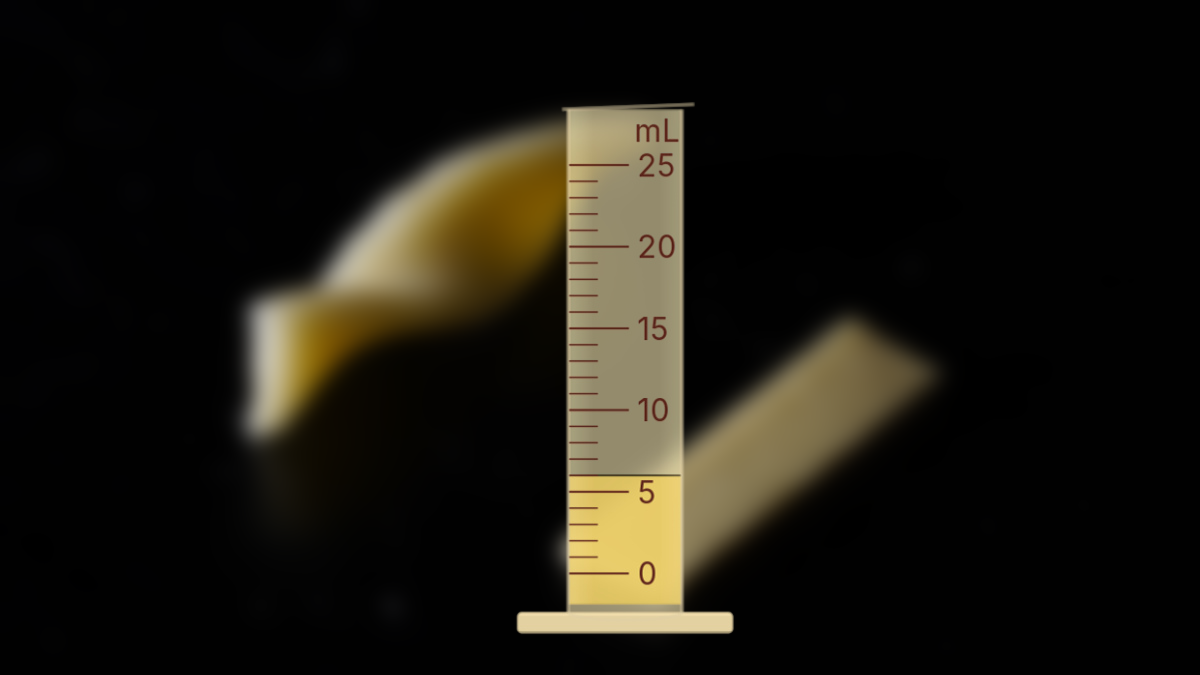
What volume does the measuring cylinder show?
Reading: 6 mL
